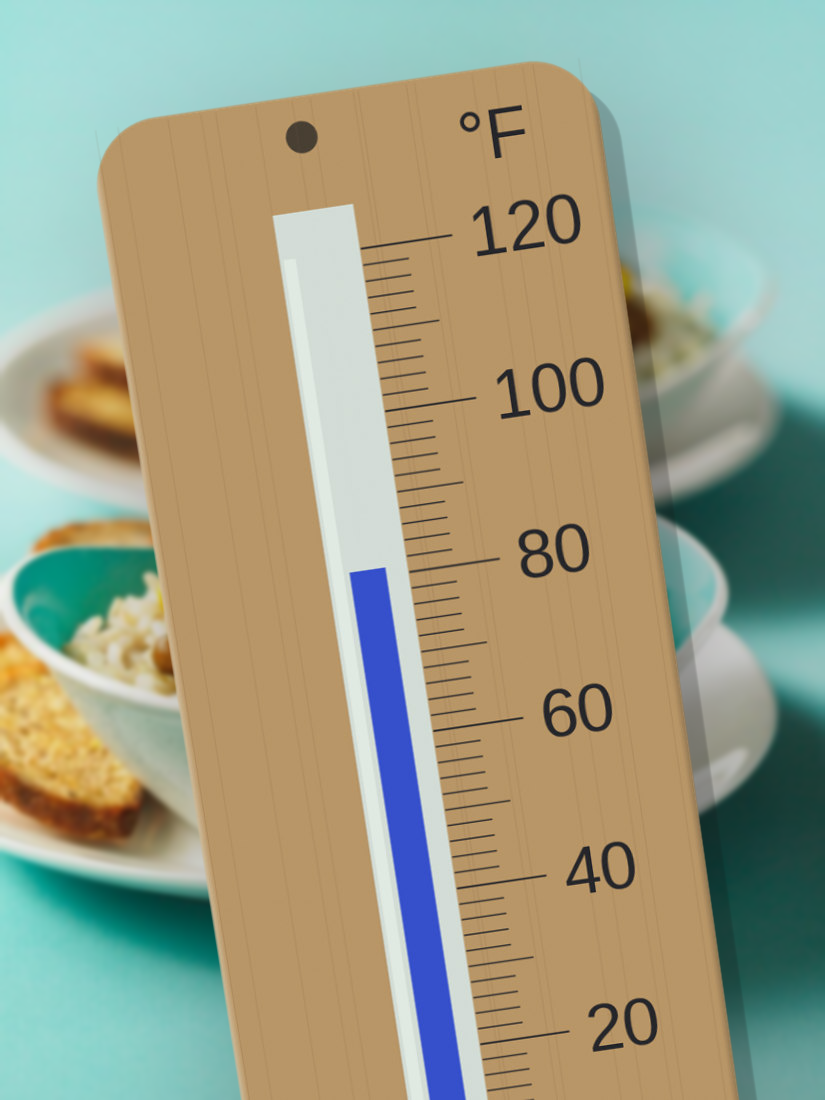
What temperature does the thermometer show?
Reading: 81 °F
